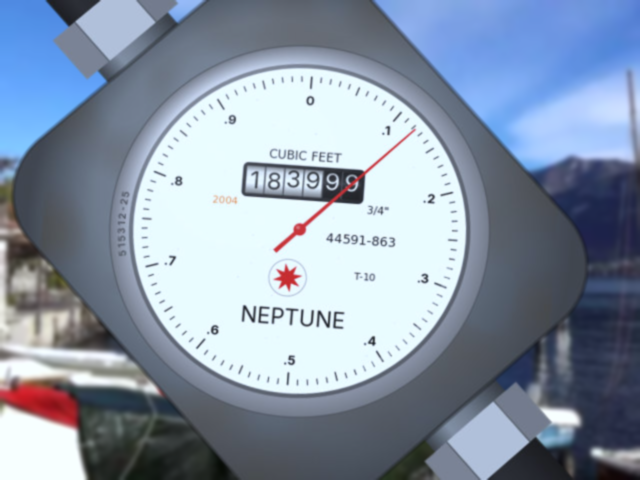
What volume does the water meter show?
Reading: 183999.12 ft³
